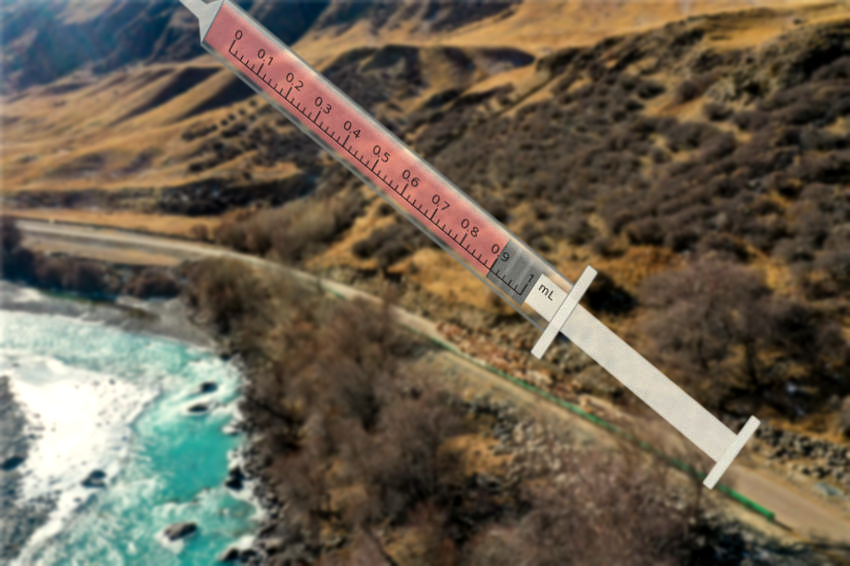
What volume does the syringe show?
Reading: 0.9 mL
